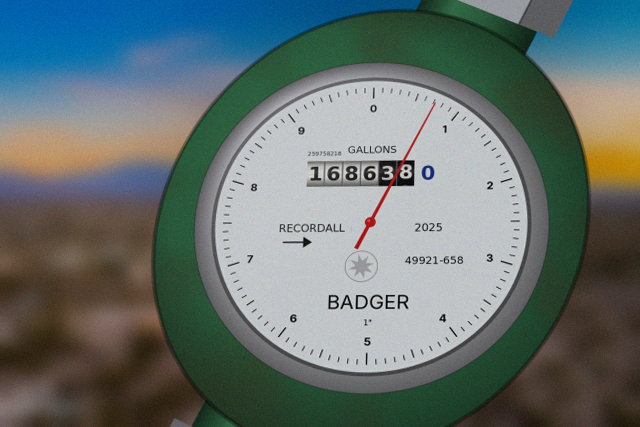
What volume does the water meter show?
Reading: 1686380.7 gal
